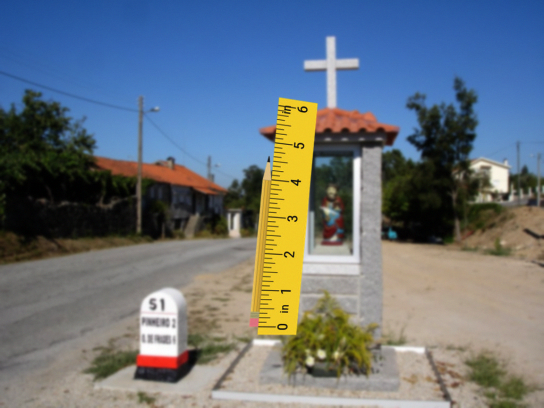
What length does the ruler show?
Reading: 4.625 in
